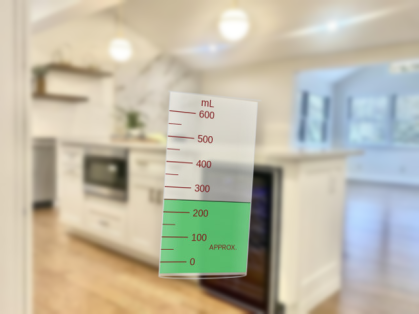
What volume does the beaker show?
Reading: 250 mL
